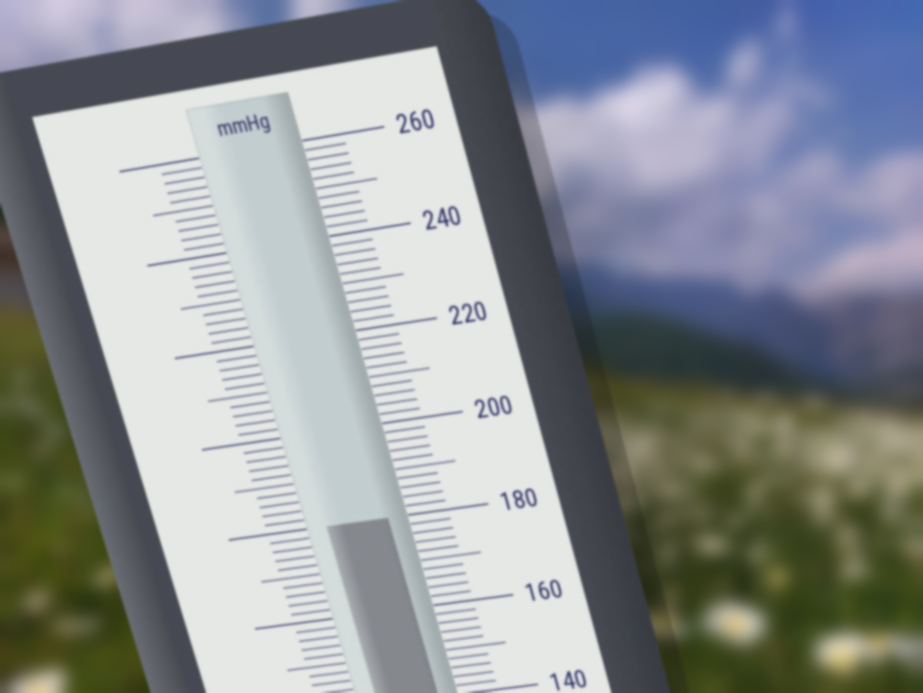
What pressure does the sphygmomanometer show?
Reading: 180 mmHg
